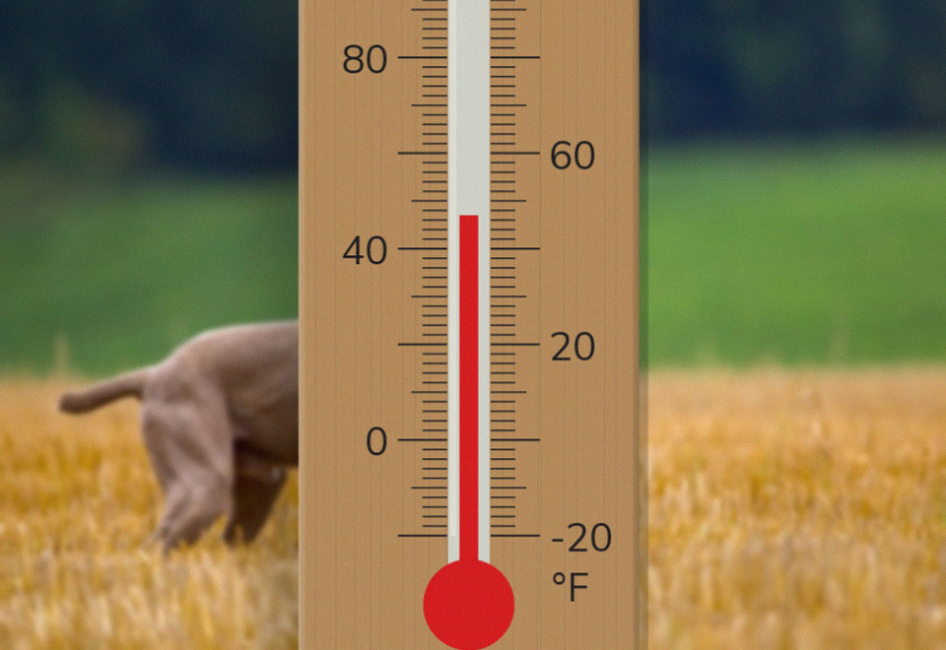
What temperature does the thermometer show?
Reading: 47 °F
